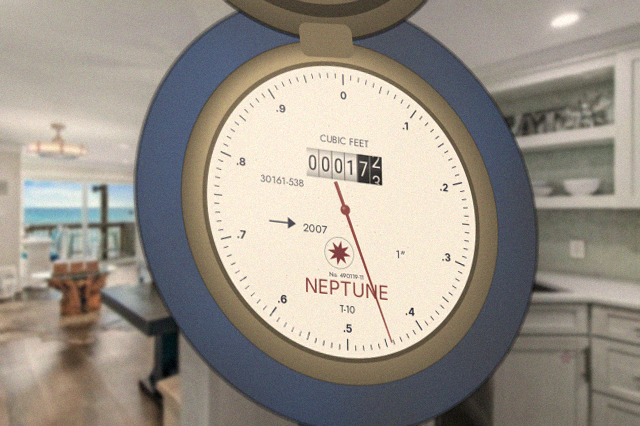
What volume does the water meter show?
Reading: 172.44 ft³
